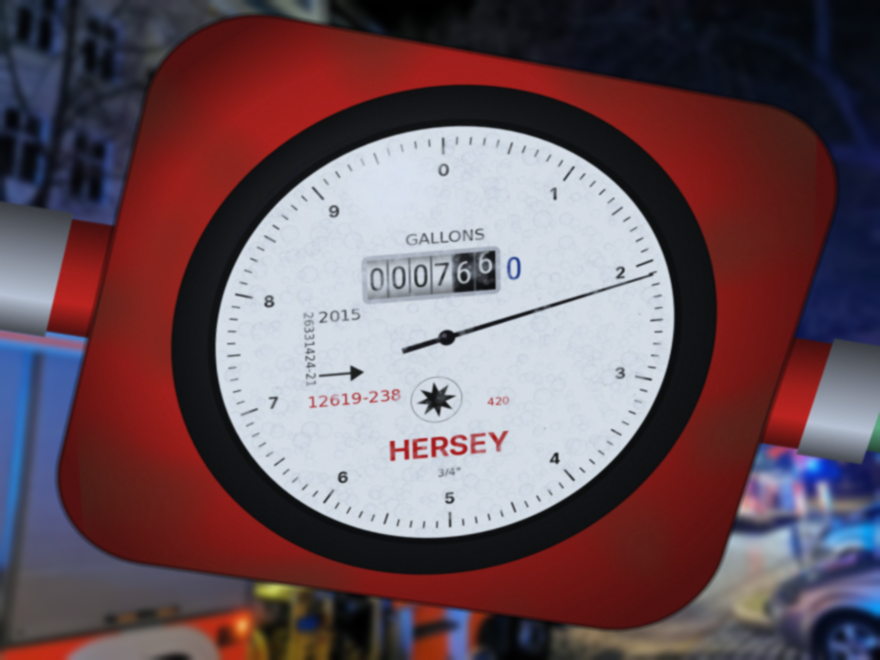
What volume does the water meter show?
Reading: 7662.1 gal
